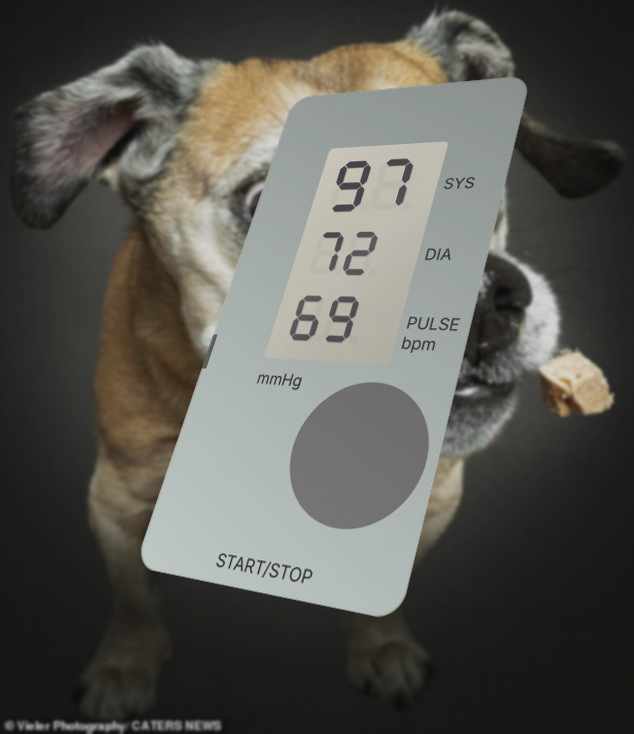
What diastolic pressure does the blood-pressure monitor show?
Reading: 72 mmHg
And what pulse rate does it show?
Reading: 69 bpm
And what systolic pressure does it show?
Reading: 97 mmHg
